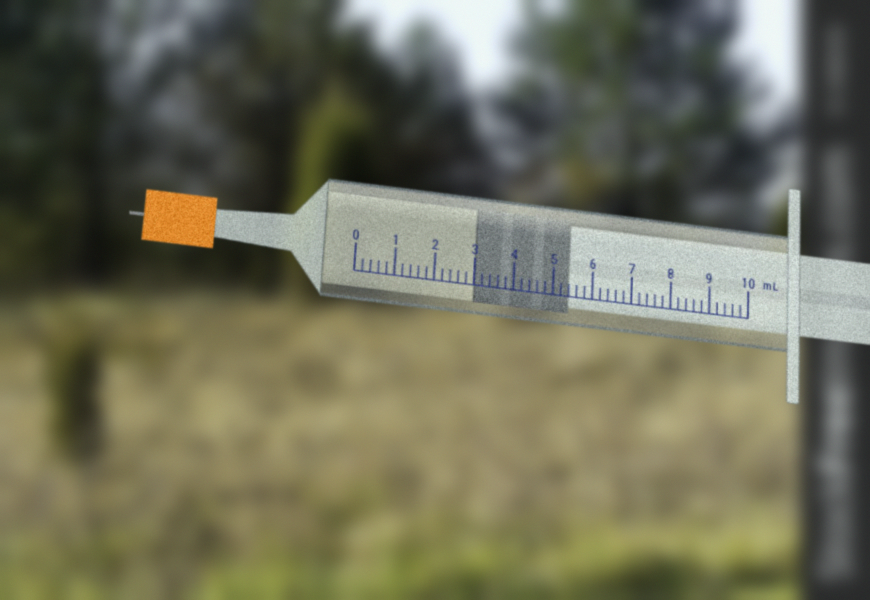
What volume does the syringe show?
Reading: 3 mL
